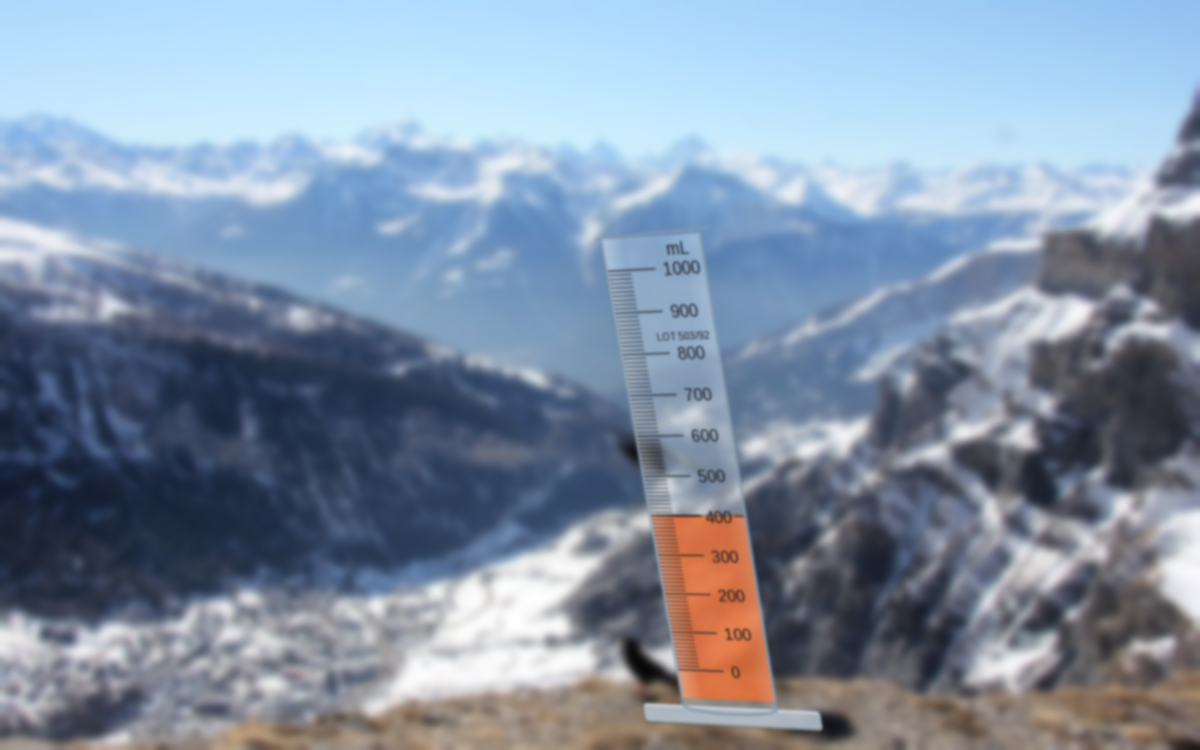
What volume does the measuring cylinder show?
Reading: 400 mL
